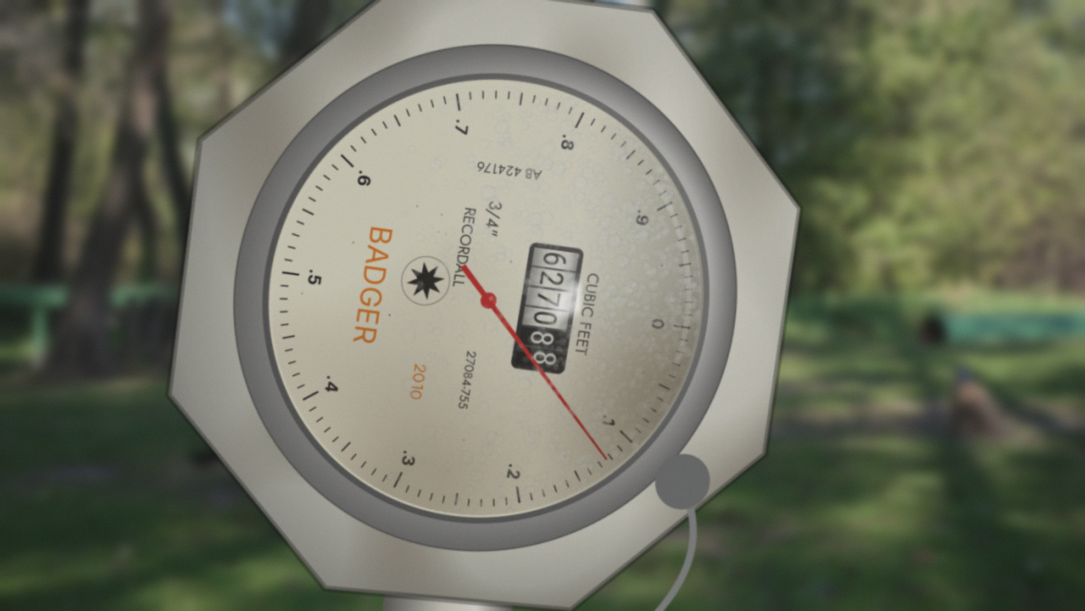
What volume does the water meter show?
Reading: 627088.12 ft³
